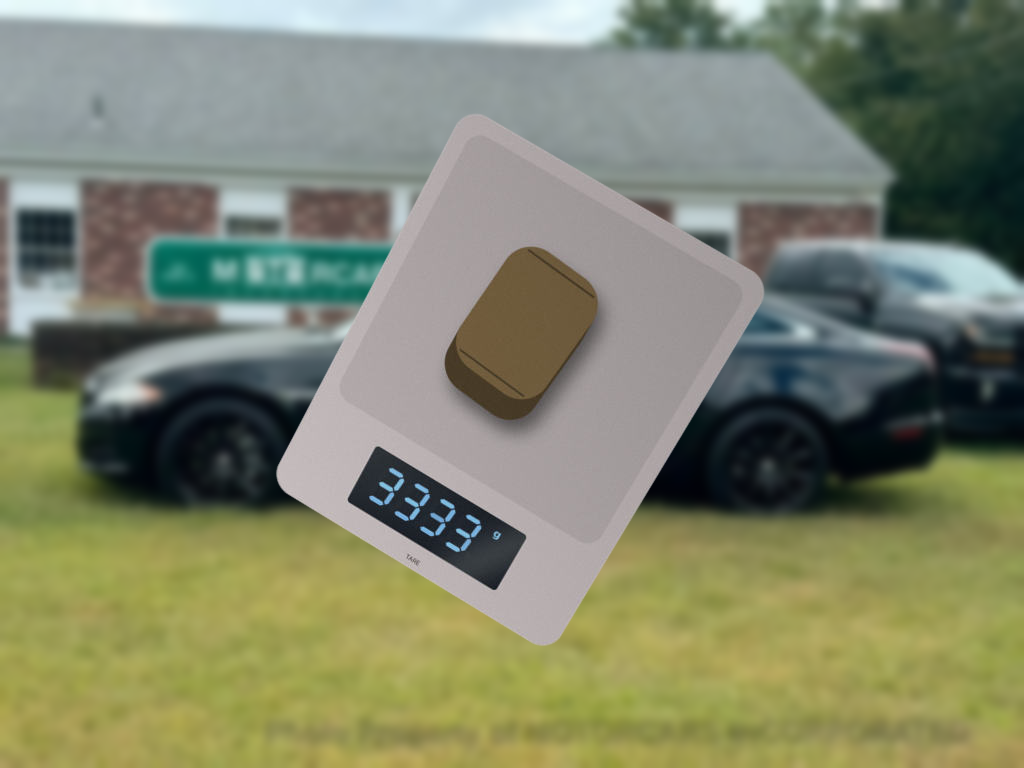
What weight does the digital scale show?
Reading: 3333 g
